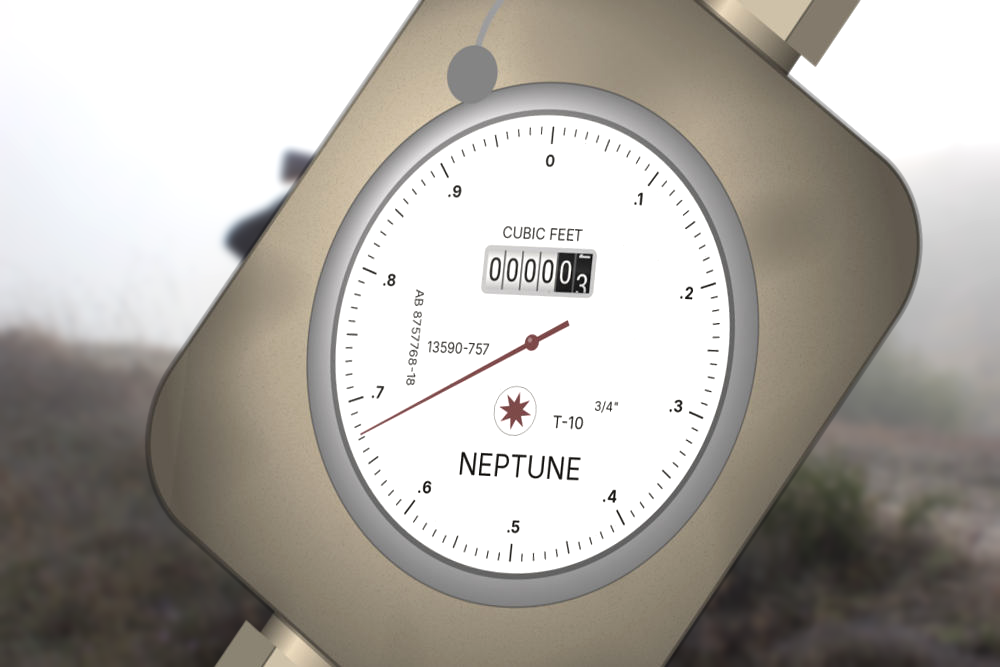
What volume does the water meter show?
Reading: 2.67 ft³
